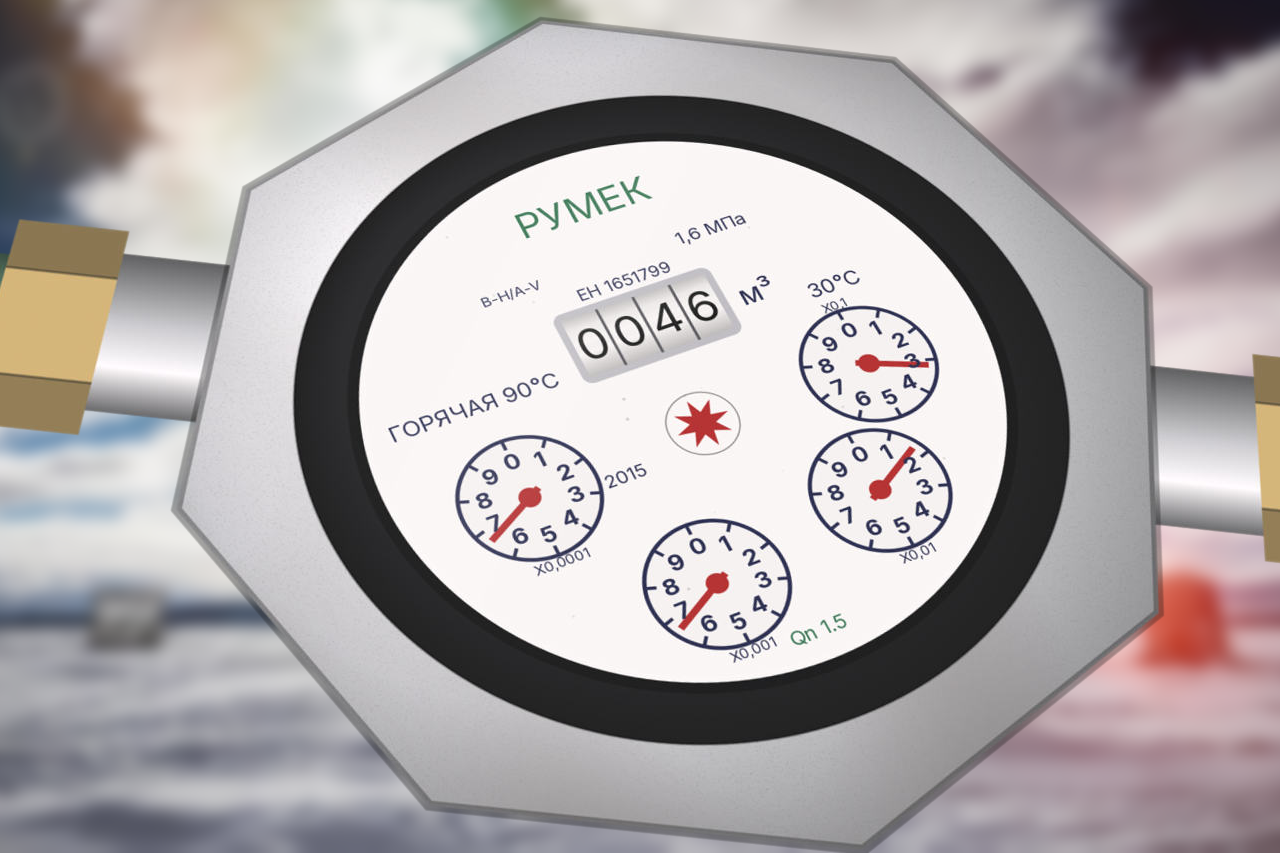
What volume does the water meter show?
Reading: 46.3166 m³
